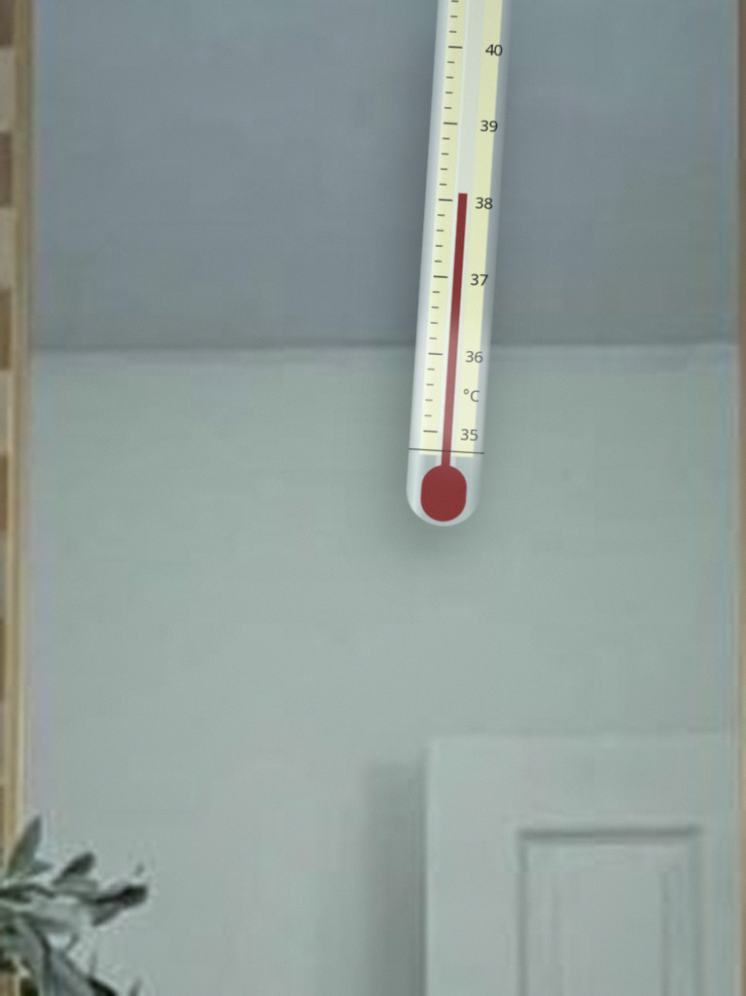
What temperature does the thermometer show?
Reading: 38.1 °C
